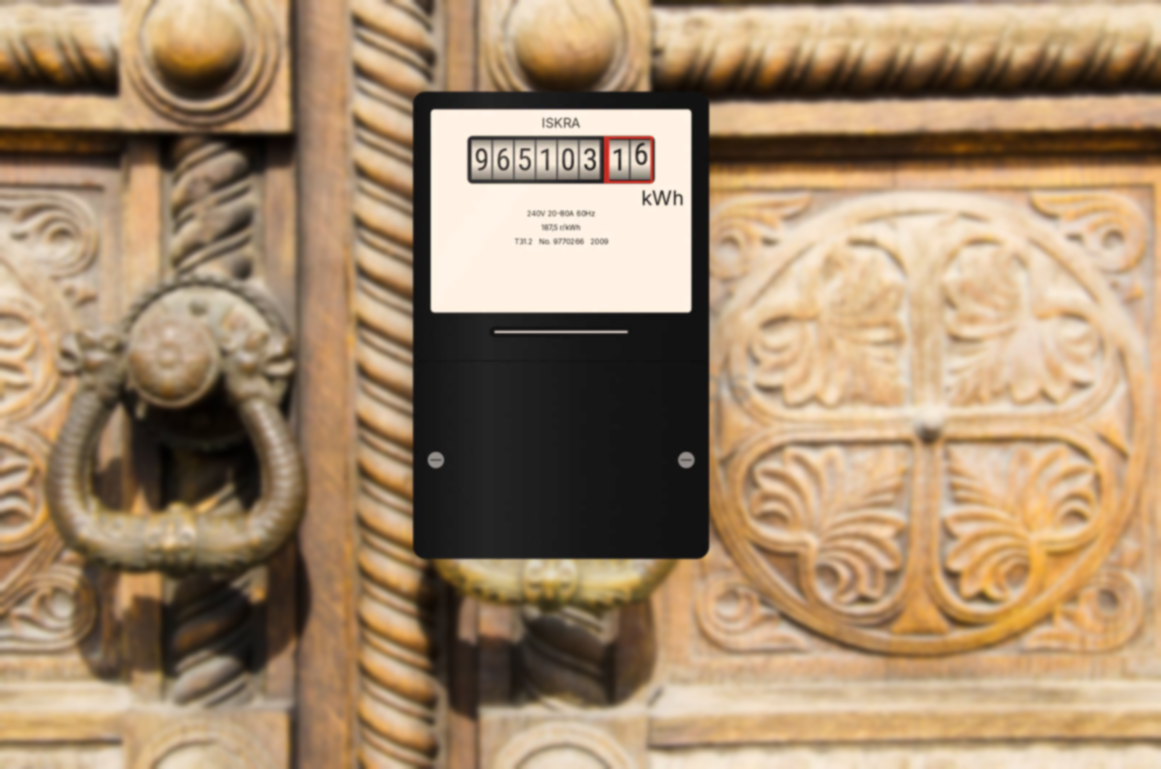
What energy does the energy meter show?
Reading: 965103.16 kWh
